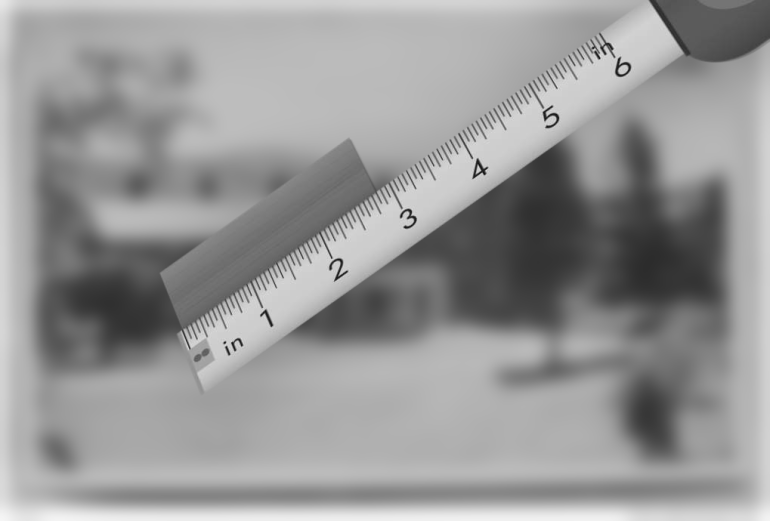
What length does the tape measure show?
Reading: 2.8125 in
